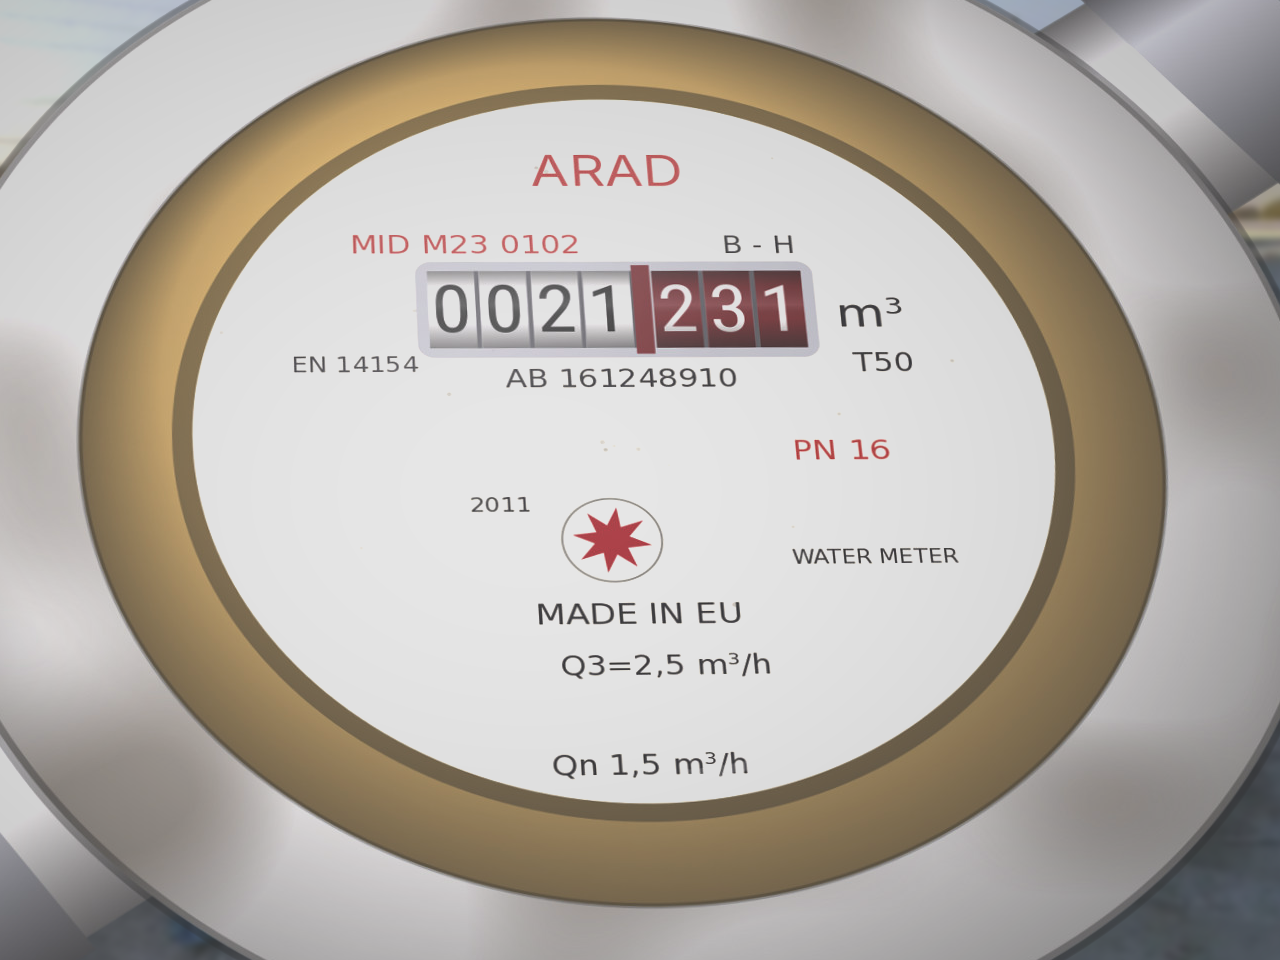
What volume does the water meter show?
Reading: 21.231 m³
